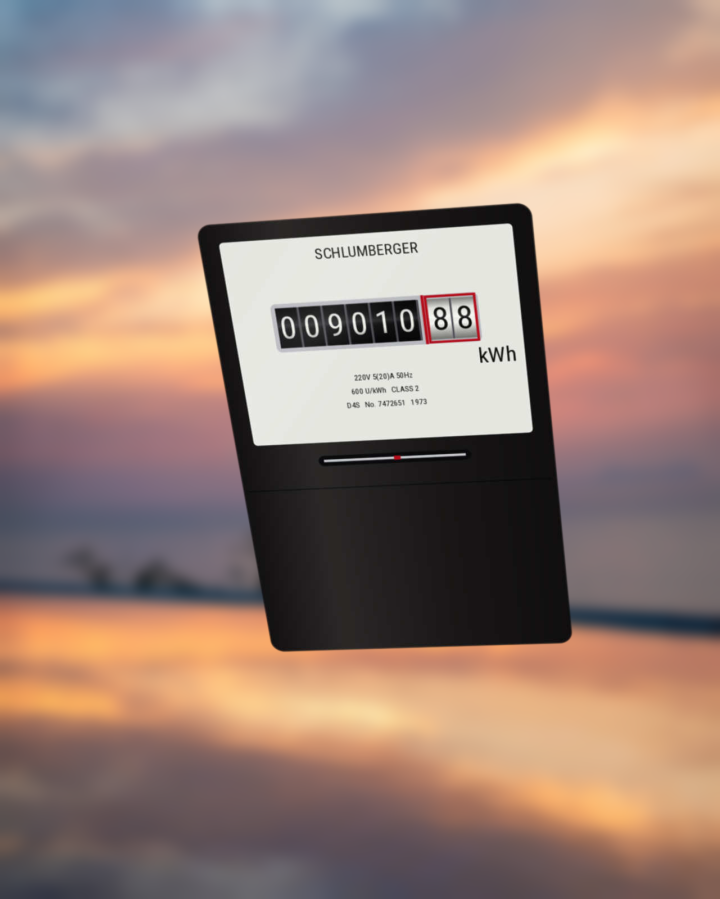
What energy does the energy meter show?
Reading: 9010.88 kWh
